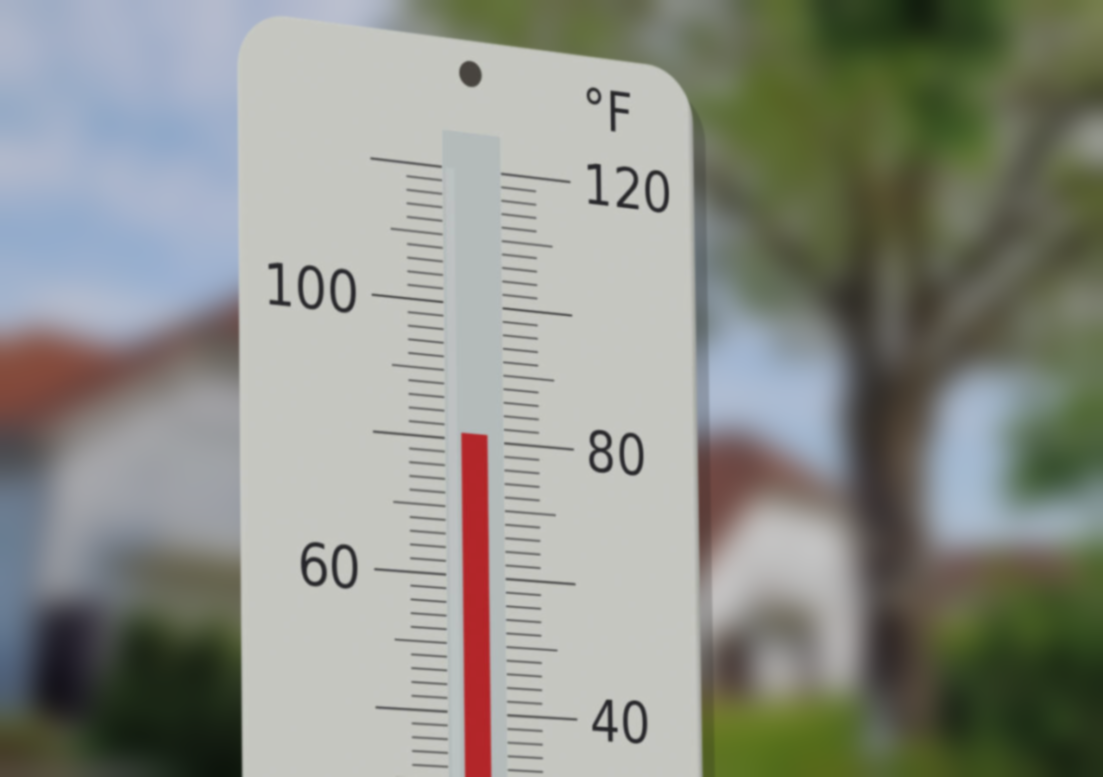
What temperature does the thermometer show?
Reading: 81 °F
